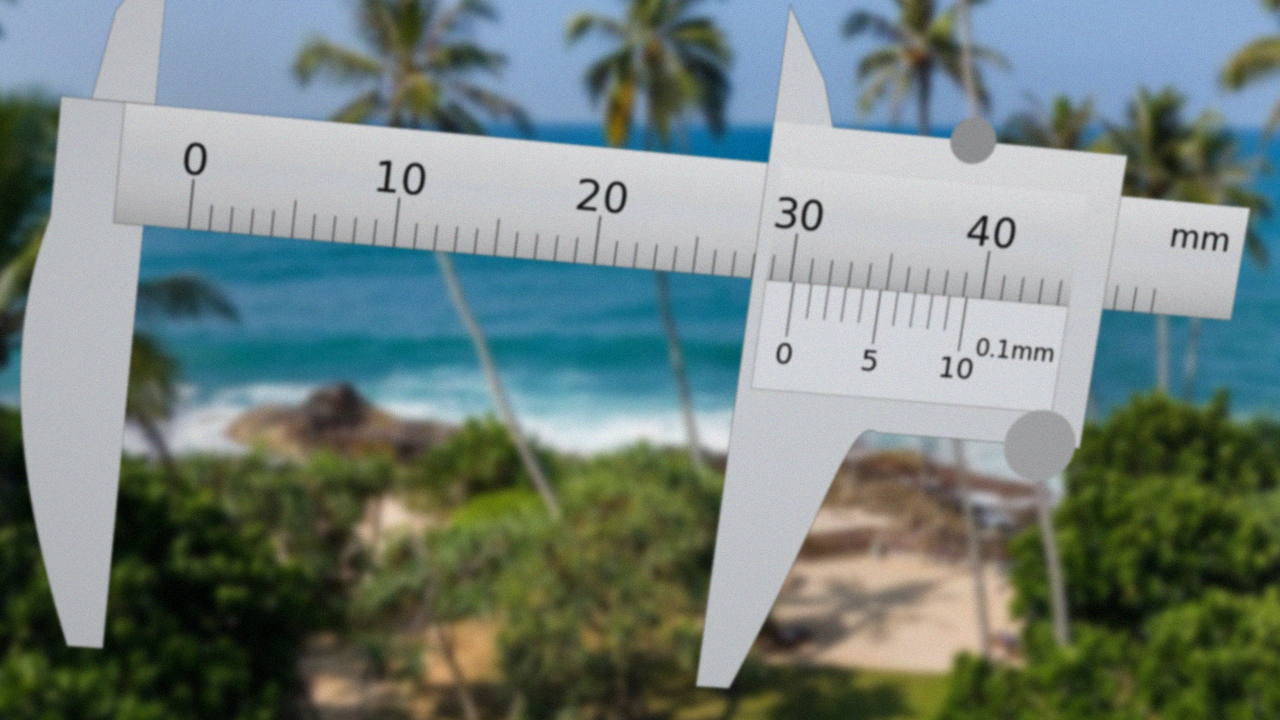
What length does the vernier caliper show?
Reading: 30.2 mm
